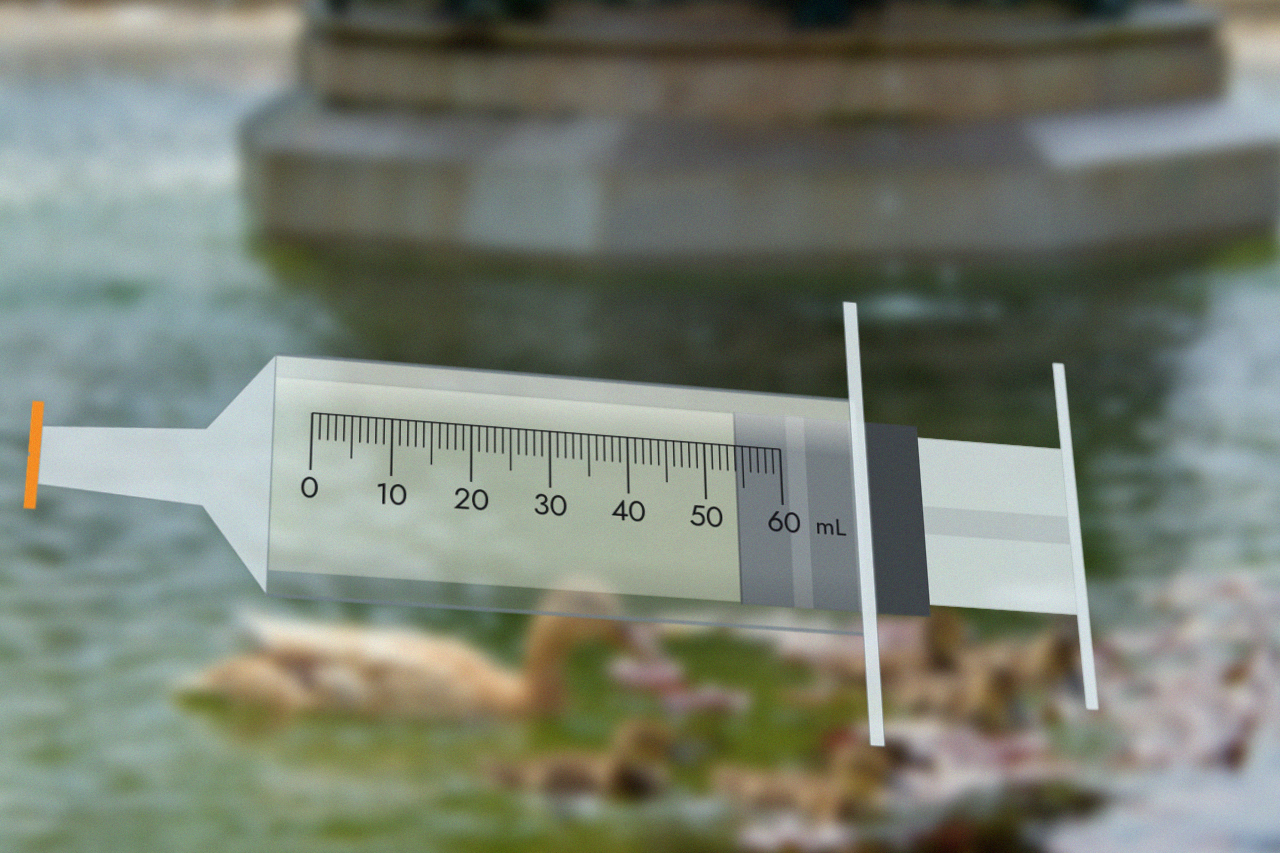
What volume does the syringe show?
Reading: 54 mL
